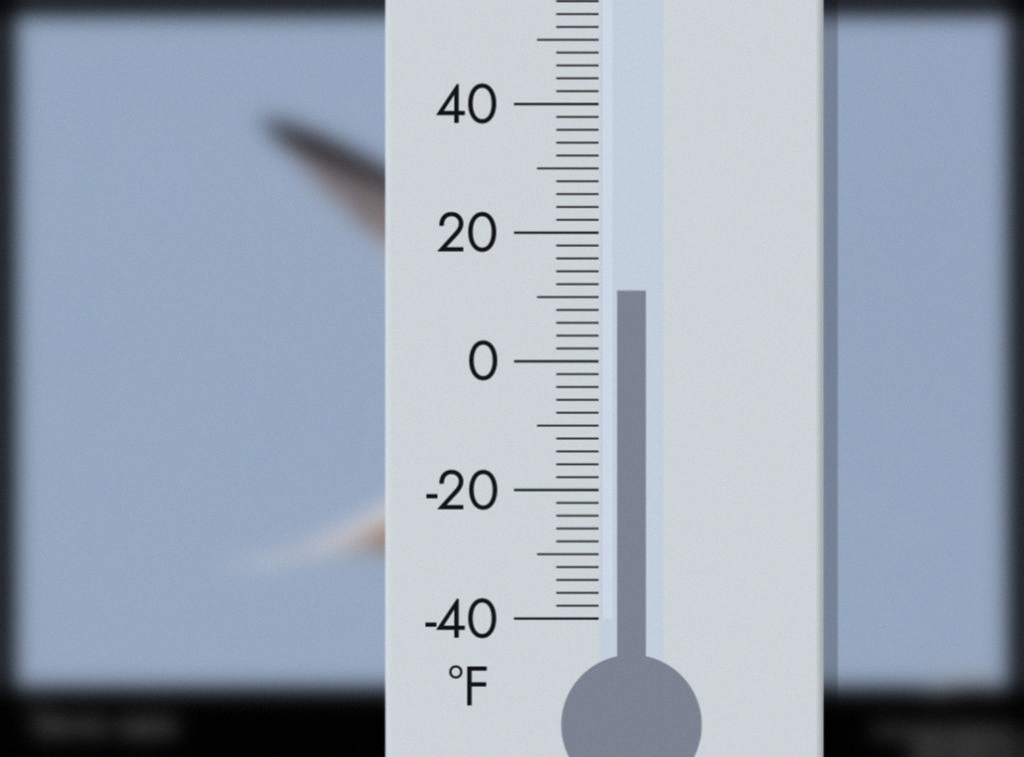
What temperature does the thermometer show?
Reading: 11 °F
